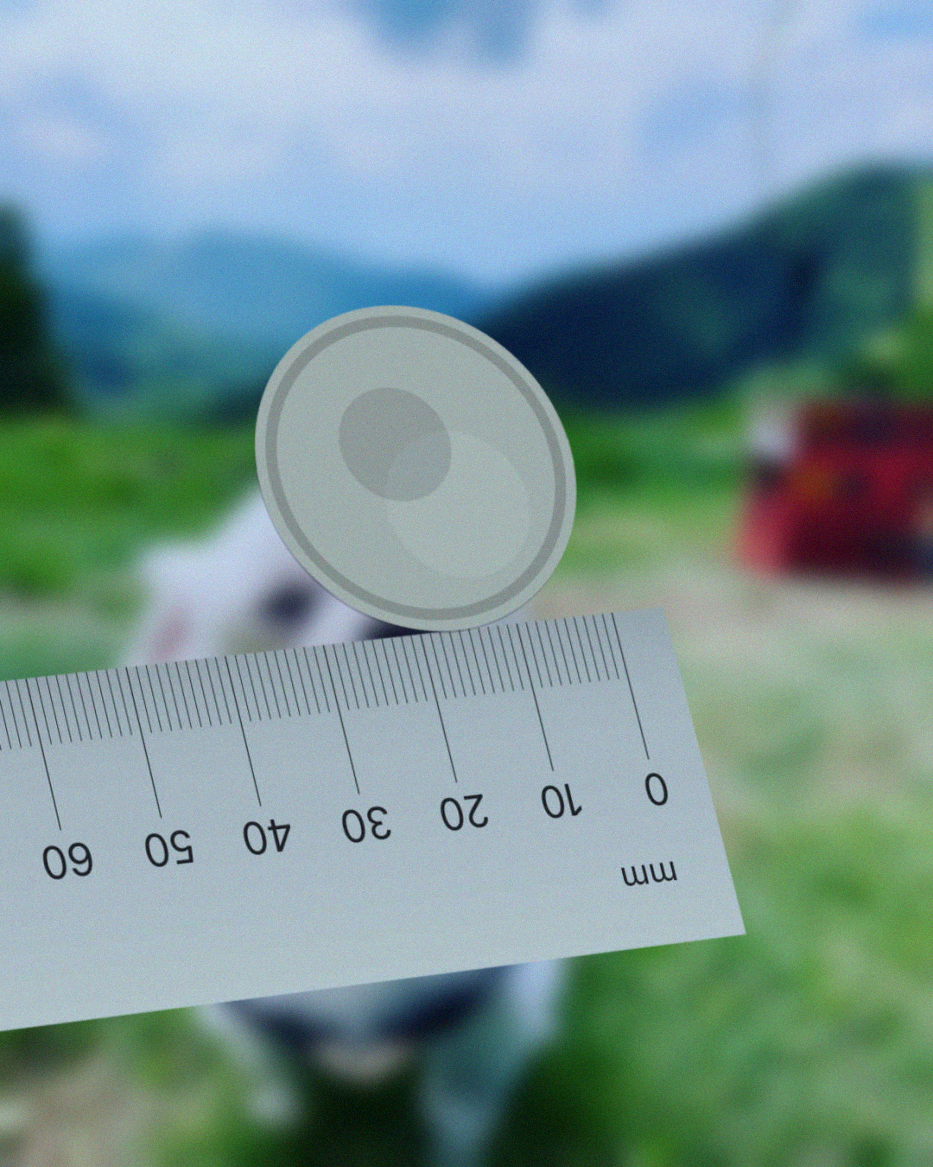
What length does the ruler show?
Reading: 32.5 mm
